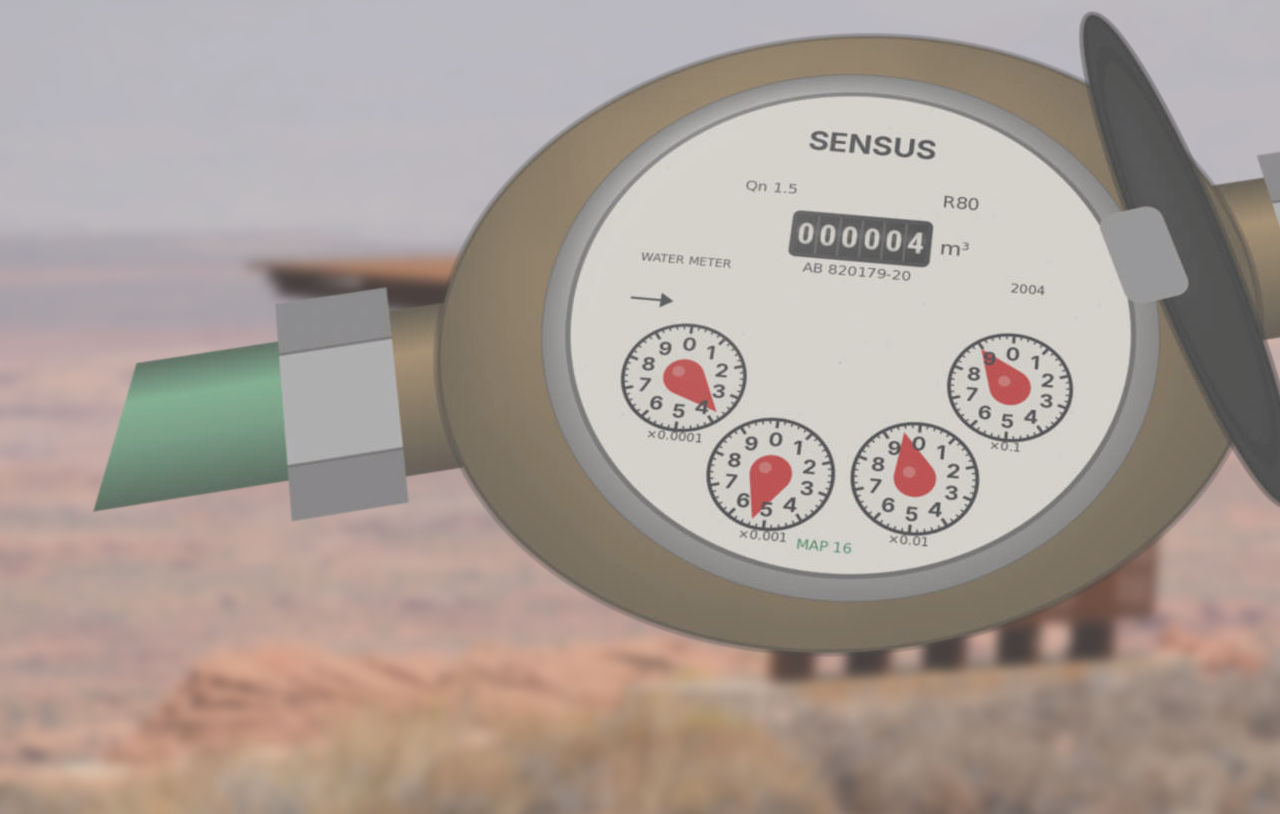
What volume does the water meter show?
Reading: 4.8953 m³
